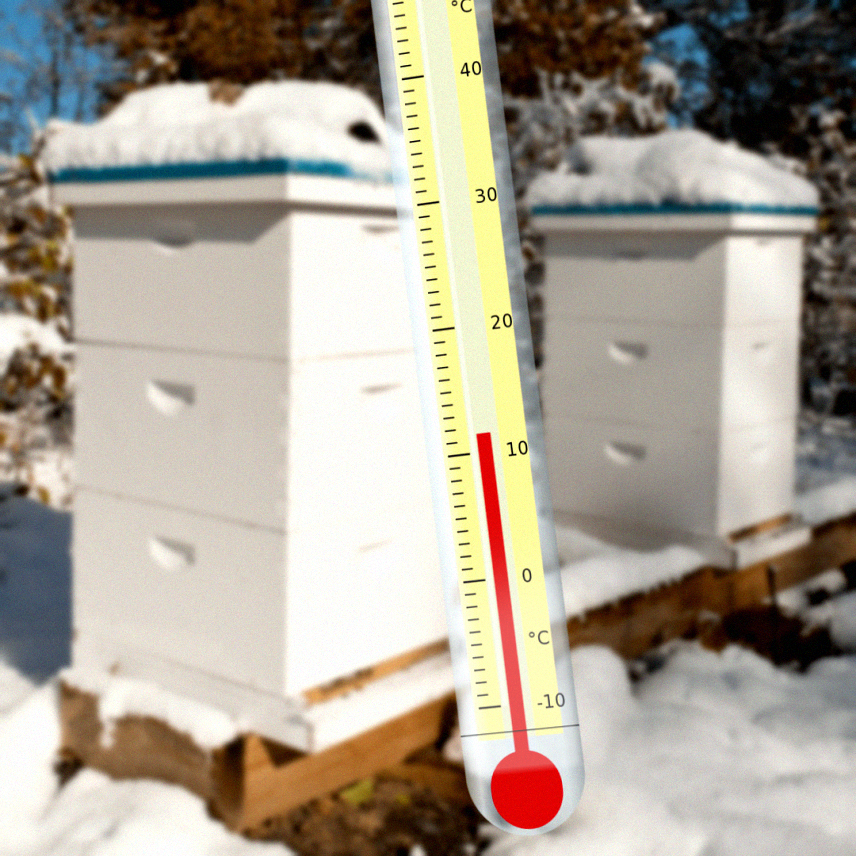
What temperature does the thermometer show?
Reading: 11.5 °C
